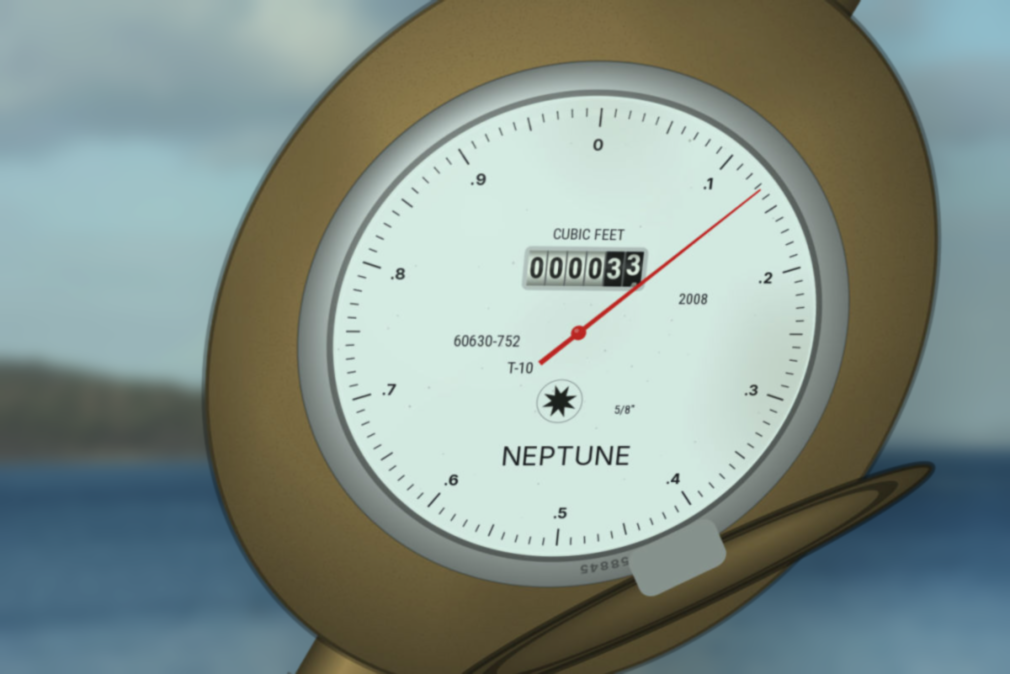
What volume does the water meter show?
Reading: 33.13 ft³
